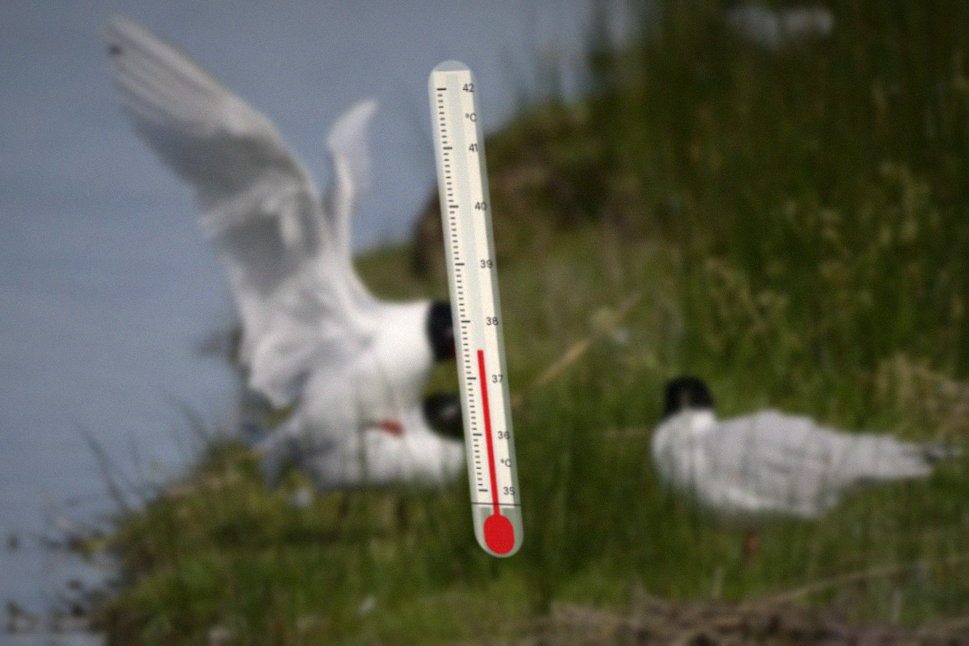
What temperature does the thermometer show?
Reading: 37.5 °C
